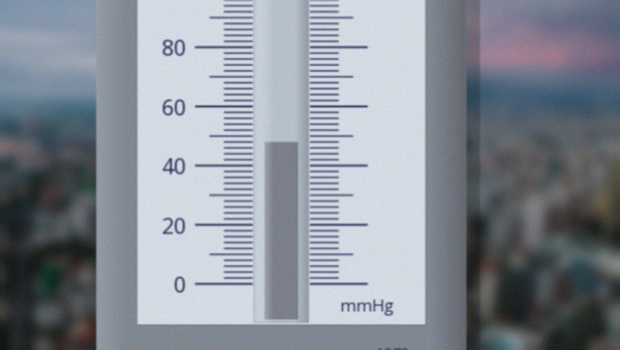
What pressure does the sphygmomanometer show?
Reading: 48 mmHg
